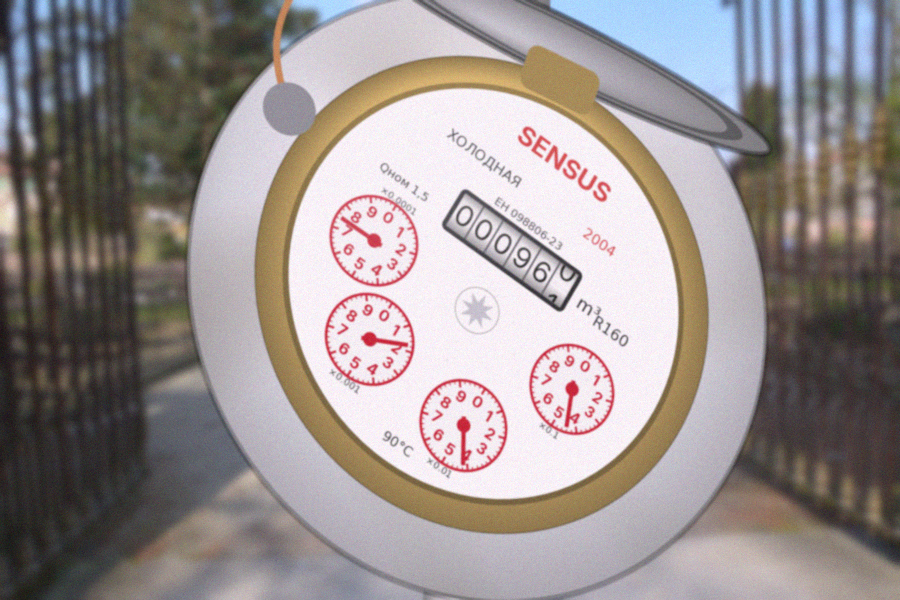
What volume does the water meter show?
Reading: 960.4417 m³
